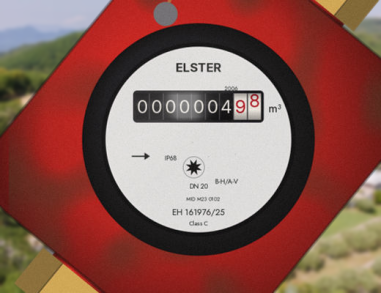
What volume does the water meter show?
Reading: 4.98 m³
